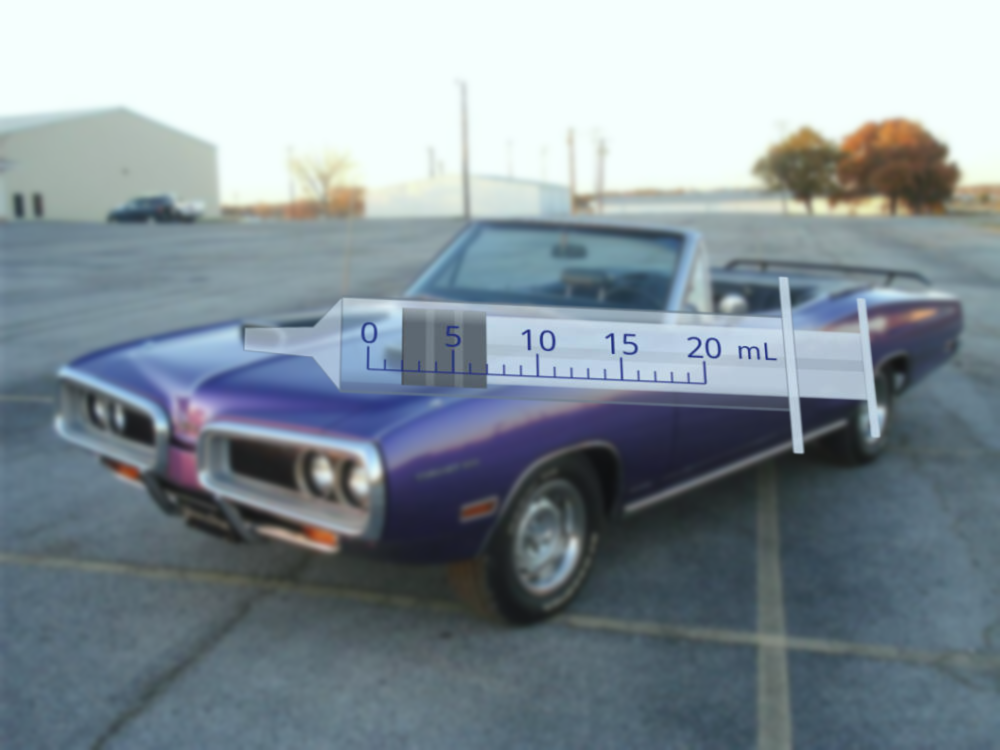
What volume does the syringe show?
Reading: 2 mL
